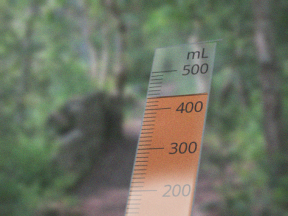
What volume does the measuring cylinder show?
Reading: 430 mL
